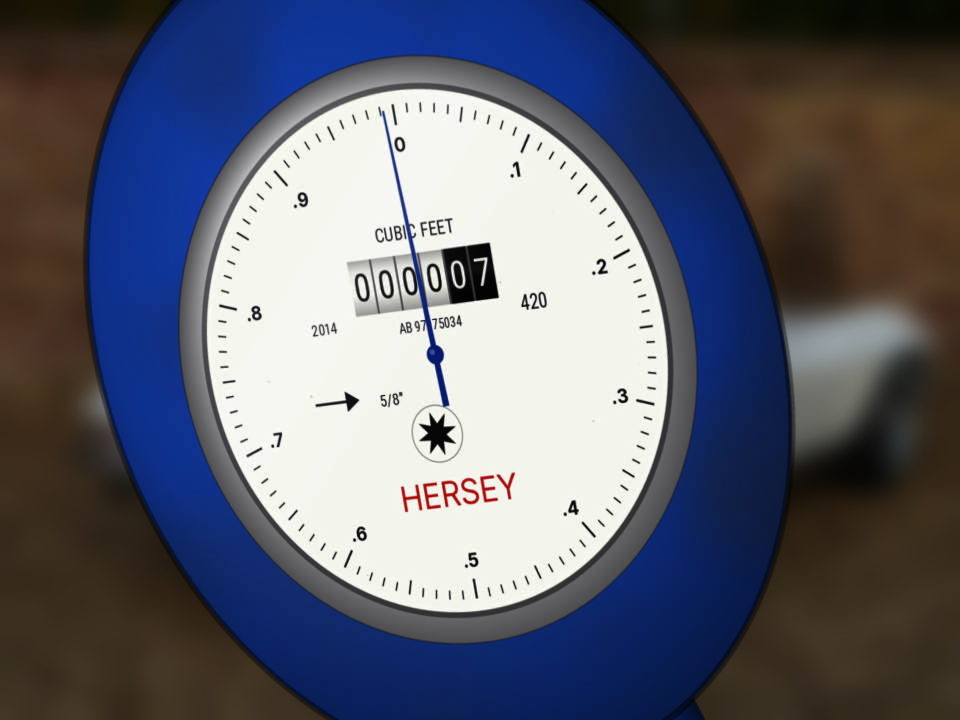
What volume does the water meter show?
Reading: 6.99 ft³
